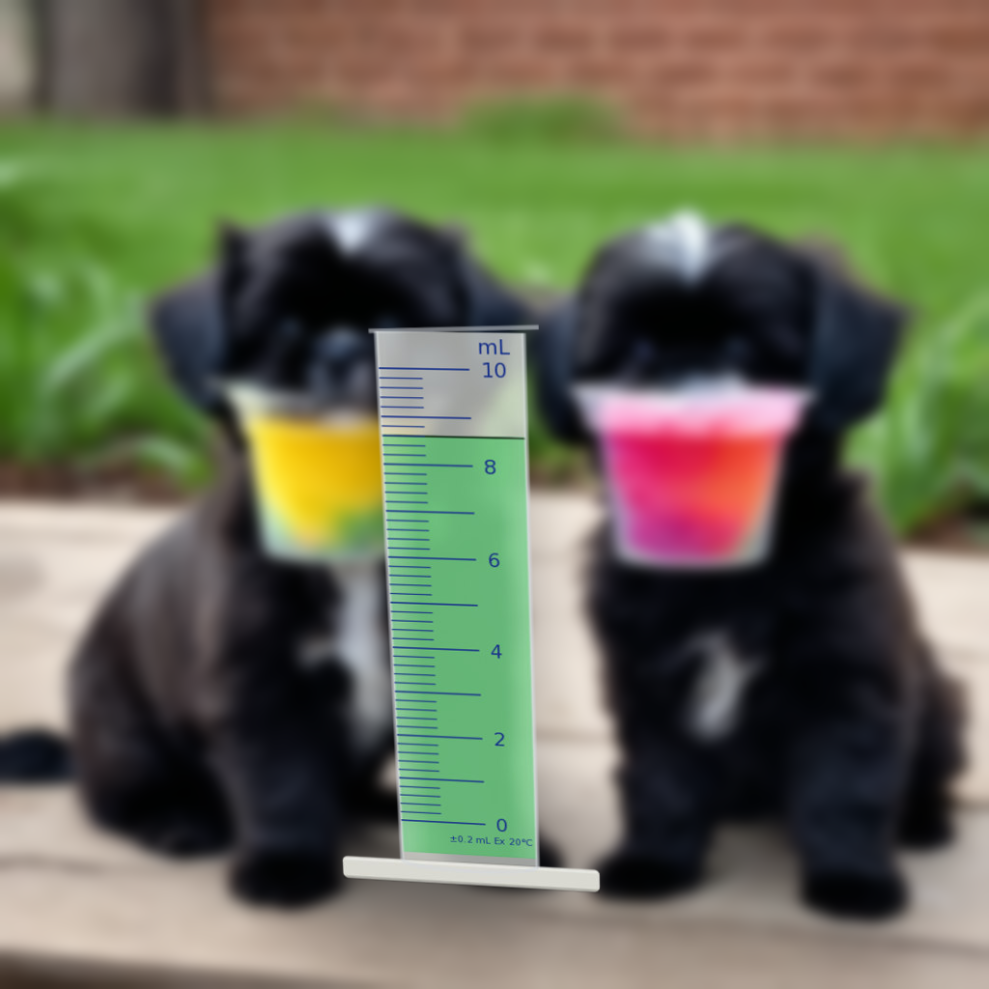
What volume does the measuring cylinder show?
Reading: 8.6 mL
